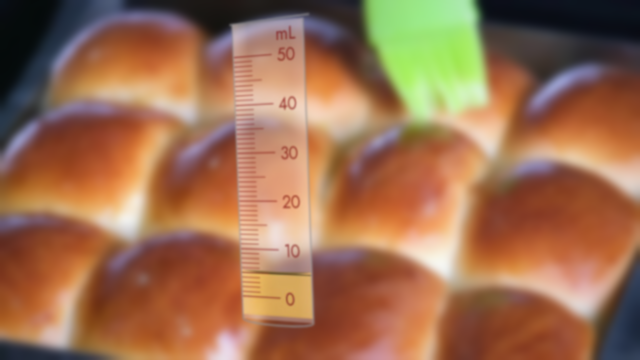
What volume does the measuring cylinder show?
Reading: 5 mL
